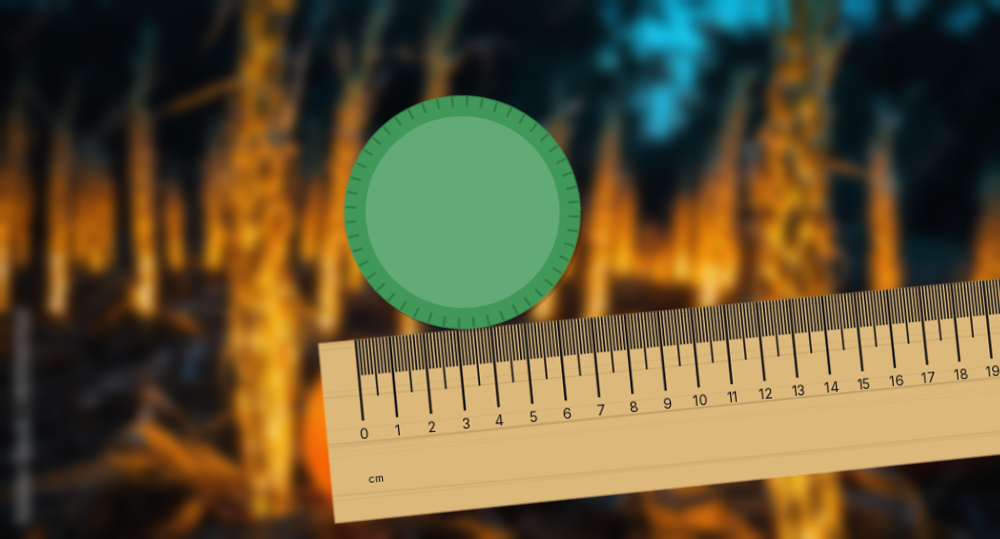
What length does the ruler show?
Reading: 7 cm
